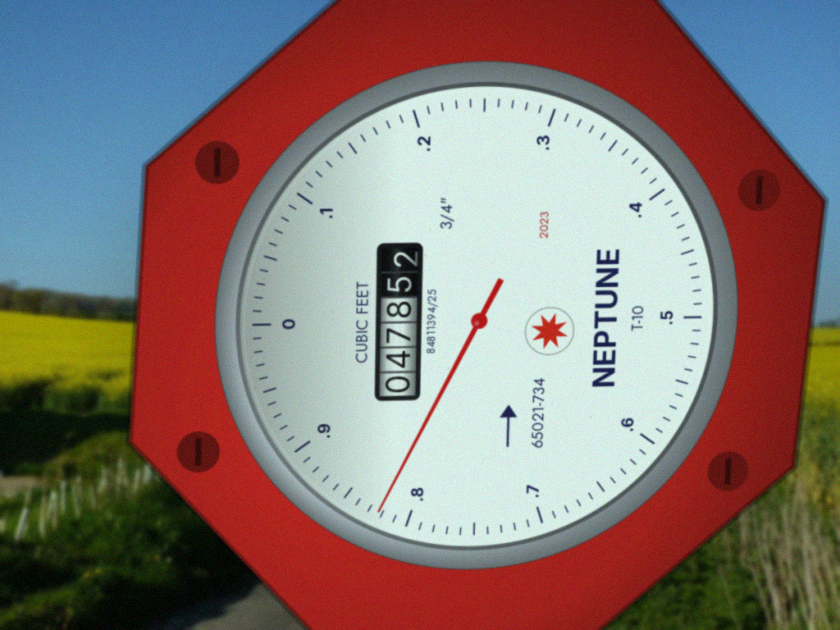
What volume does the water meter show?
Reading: 47851.82 ft³
